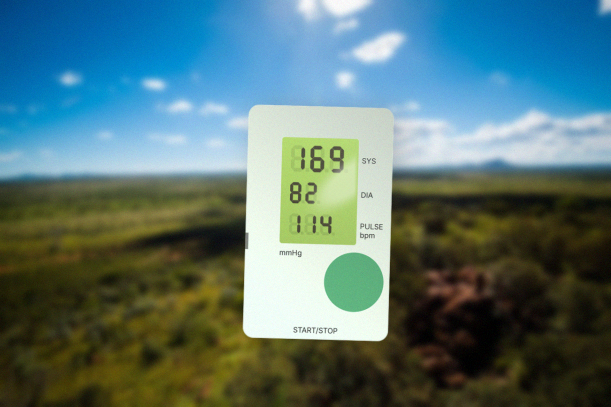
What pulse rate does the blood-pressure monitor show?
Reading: 114 bpm
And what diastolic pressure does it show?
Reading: 82 mmHg
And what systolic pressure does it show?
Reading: 169 mmHg
